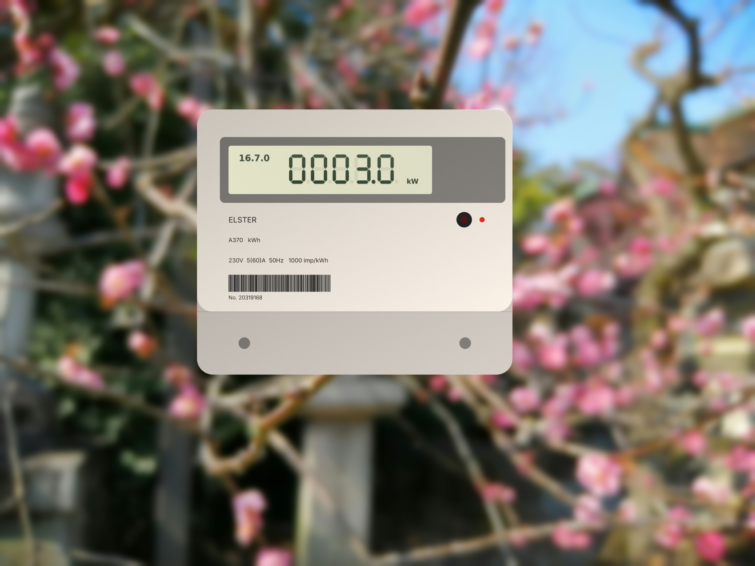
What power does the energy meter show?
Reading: 3.0 kW
